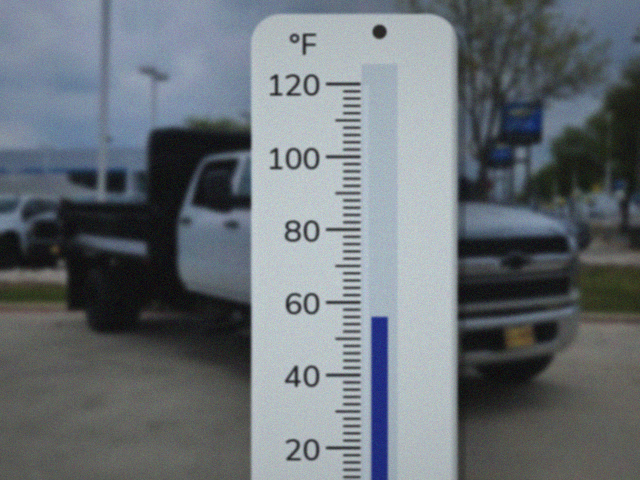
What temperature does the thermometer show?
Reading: 56 °F
